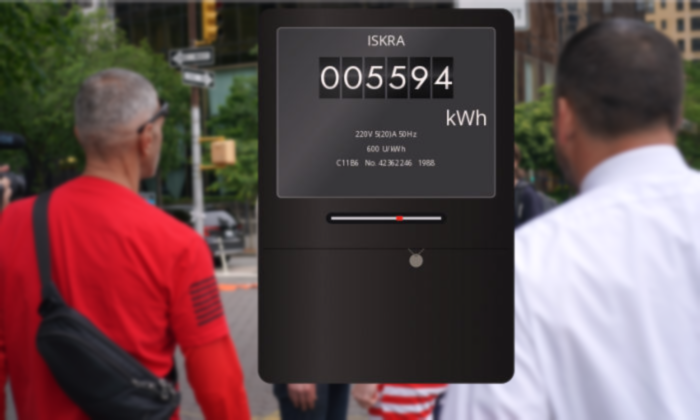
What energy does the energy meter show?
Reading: 5594 kWh
